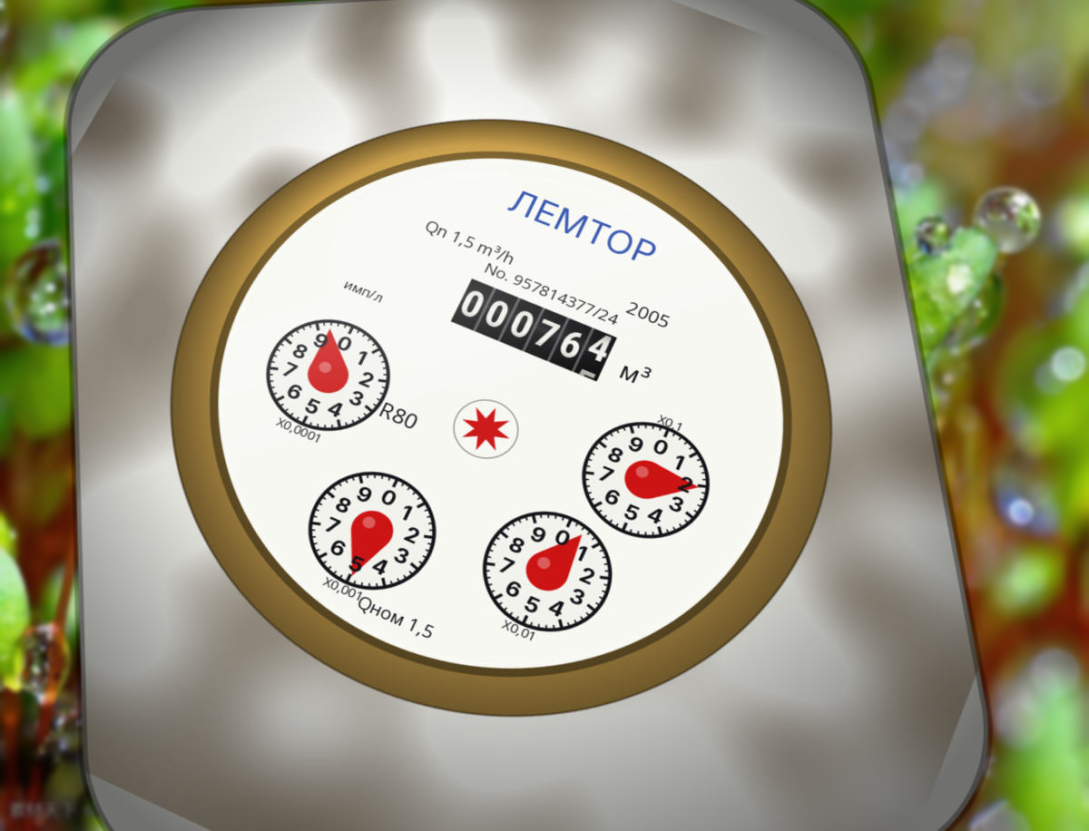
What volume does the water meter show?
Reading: 764.2049 m³
